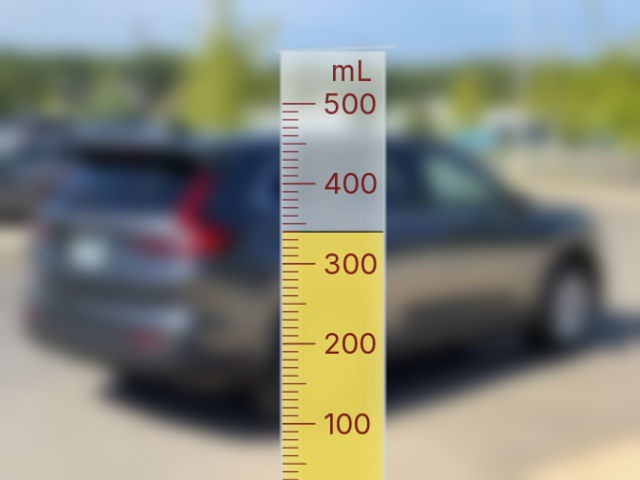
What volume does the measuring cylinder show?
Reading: 340 mL
